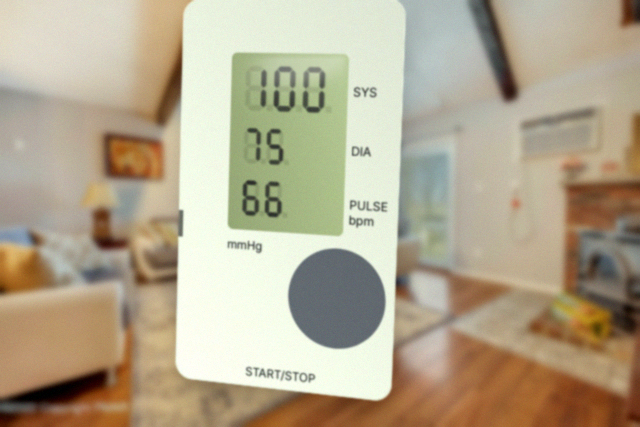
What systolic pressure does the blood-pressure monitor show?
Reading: 100 mmHg
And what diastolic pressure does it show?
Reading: 75 mmHg
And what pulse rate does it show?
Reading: 66 bpm
